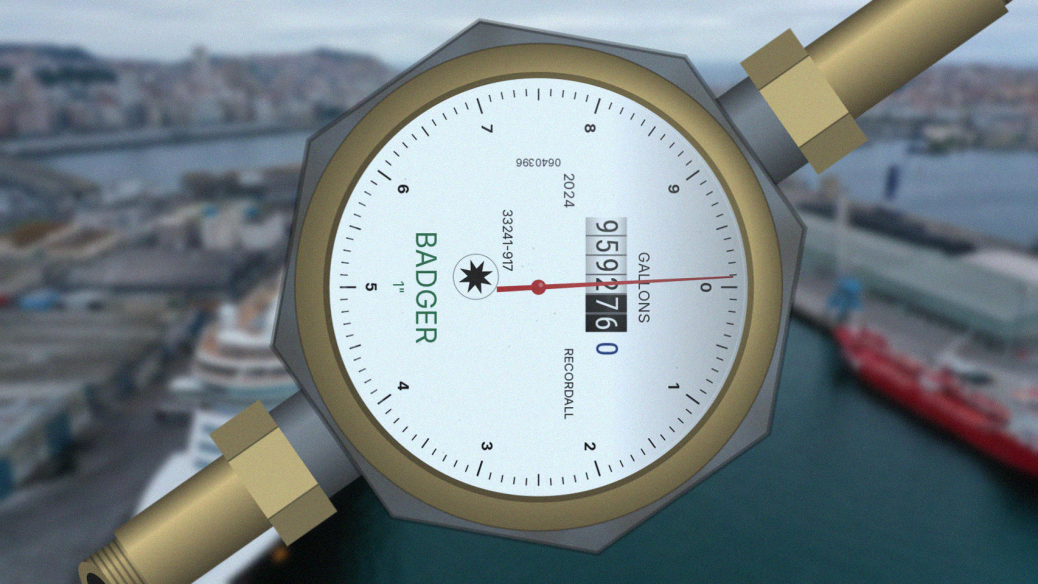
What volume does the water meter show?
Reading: 9592759.9 gal
